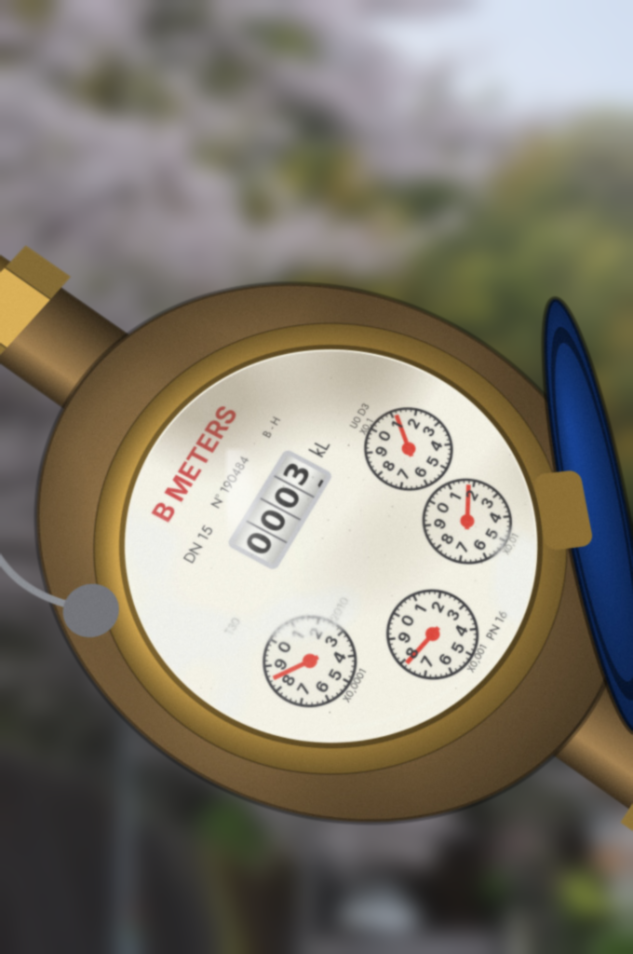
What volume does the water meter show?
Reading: 3.1178 kL
